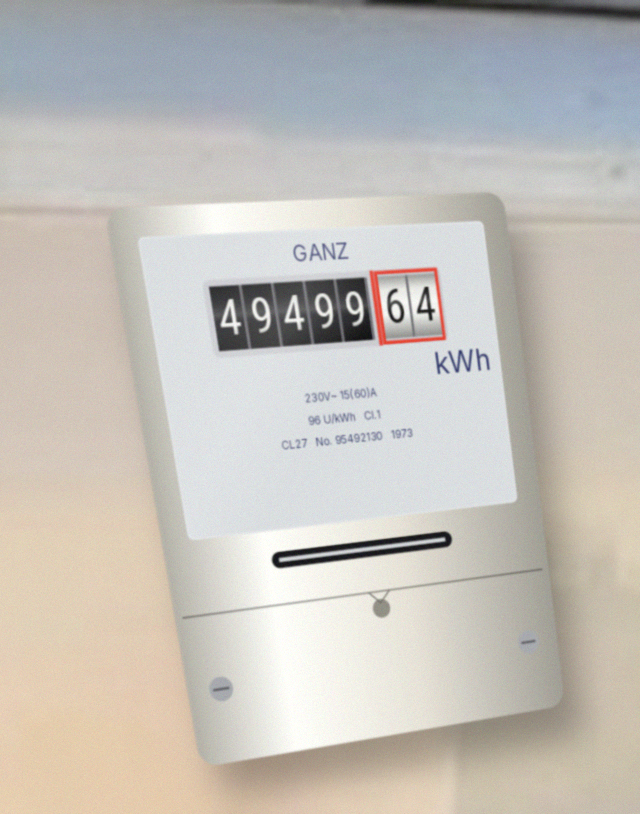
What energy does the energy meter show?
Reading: 49499.64 kWh
